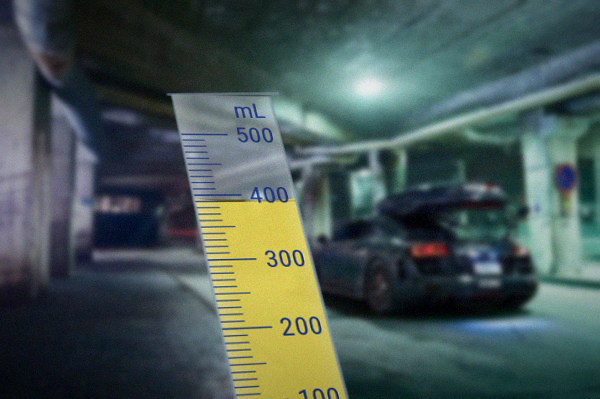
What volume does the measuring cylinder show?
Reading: 390 mL
